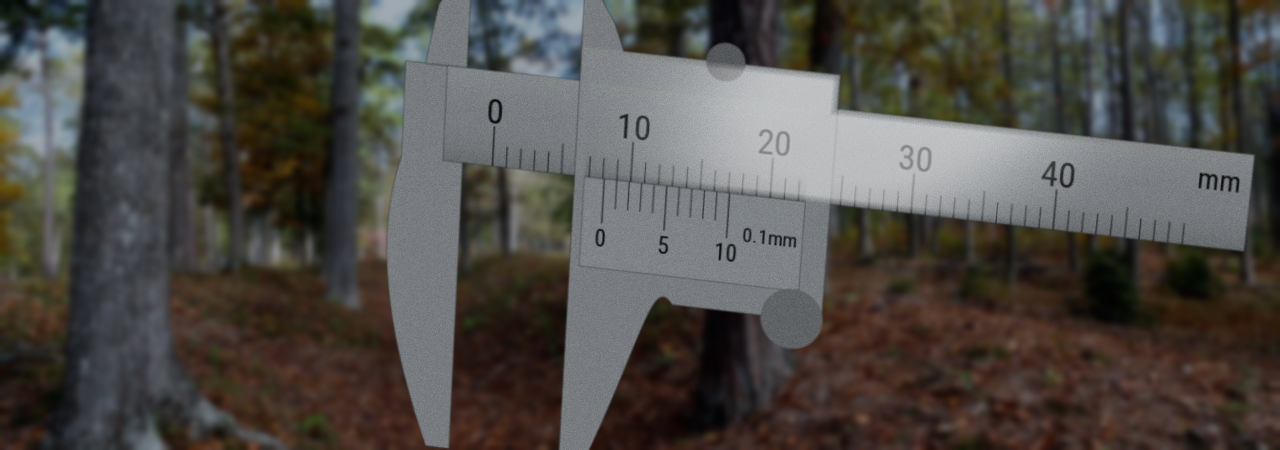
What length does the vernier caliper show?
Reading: 8.1 mm
